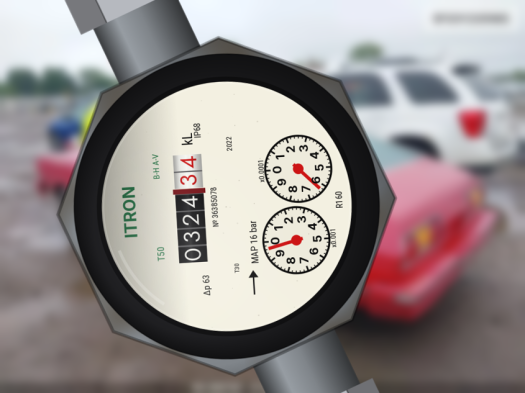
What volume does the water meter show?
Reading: 324.3396 kL
